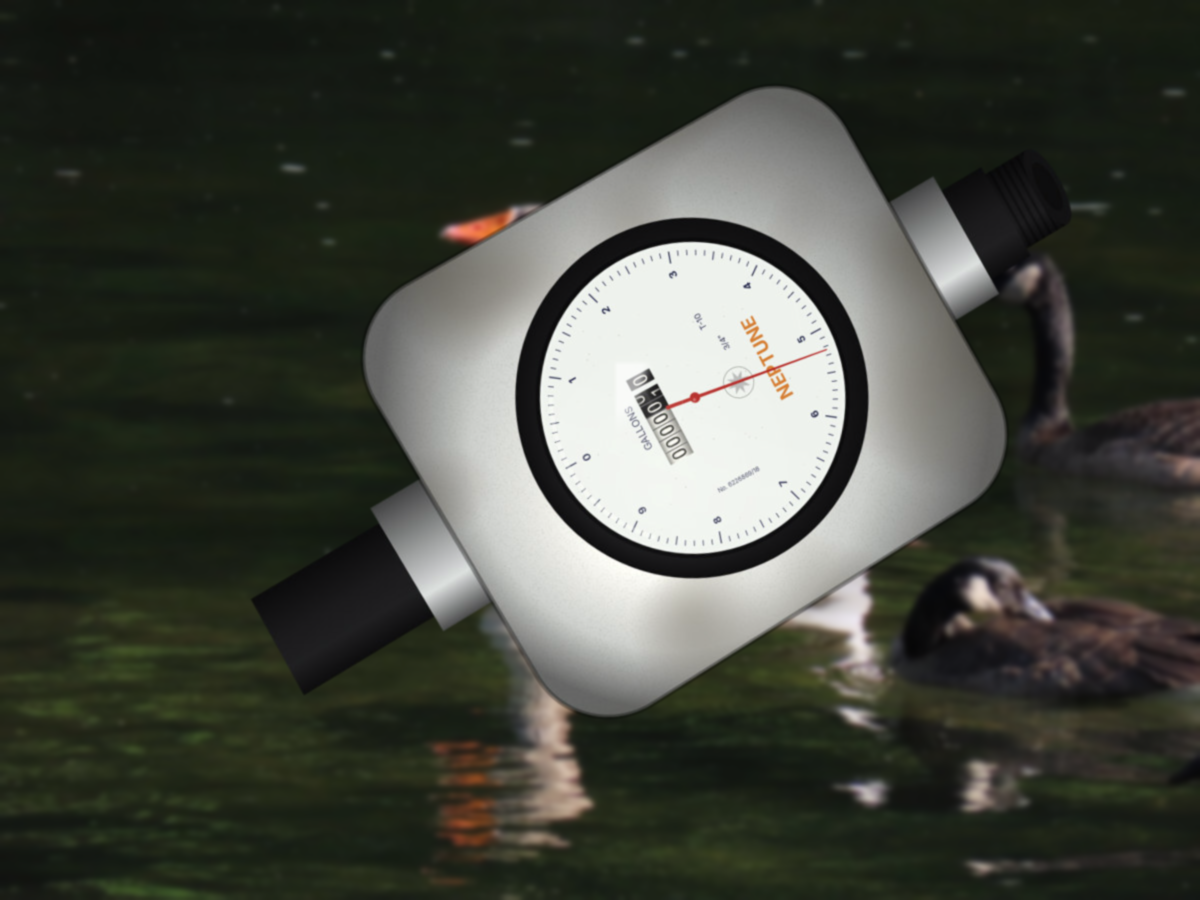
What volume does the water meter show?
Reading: 5.2 gal
